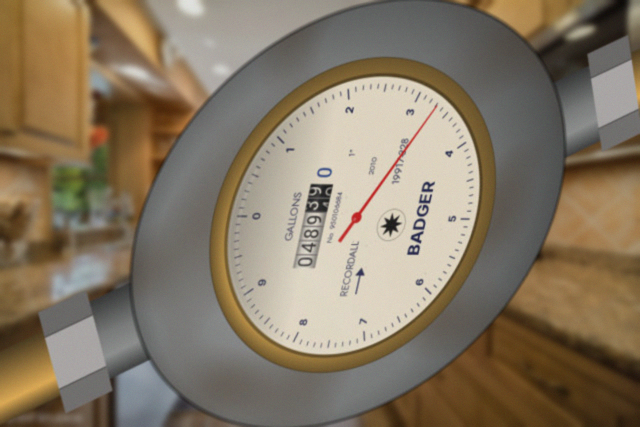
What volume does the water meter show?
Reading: 489393.3 gal
